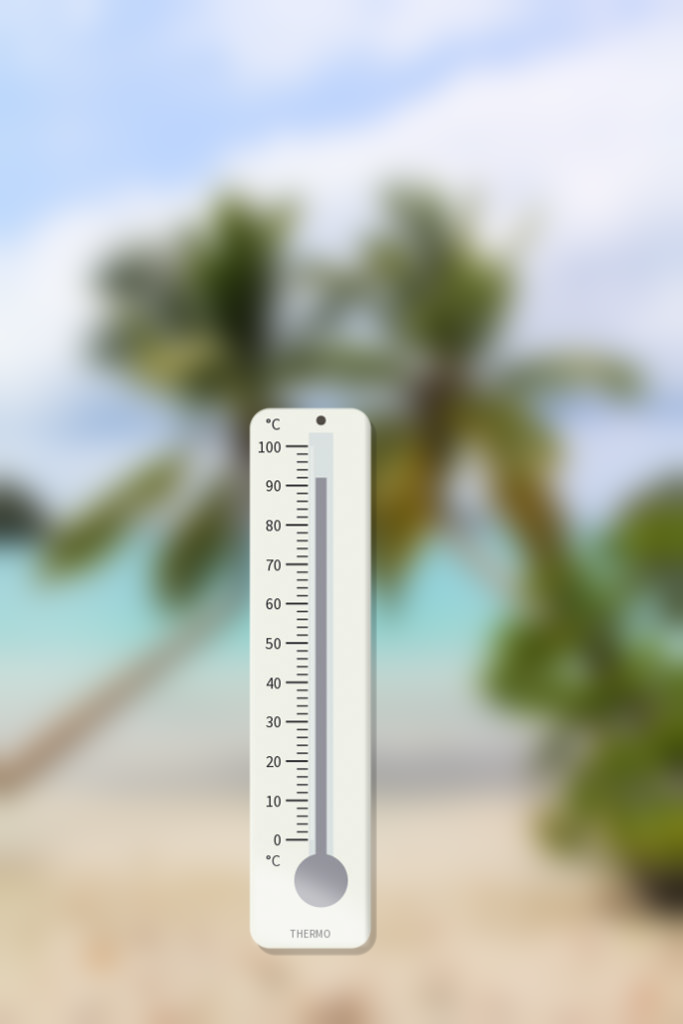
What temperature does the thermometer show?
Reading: 92 °C
